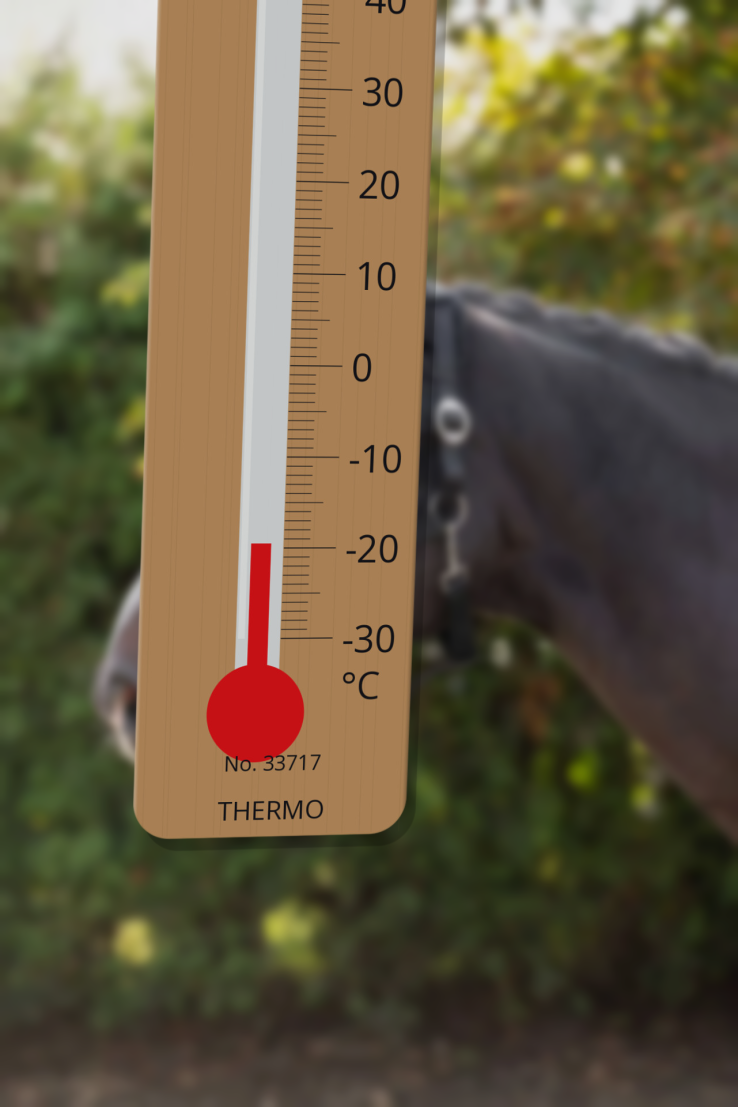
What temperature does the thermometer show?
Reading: -19.5 °C
